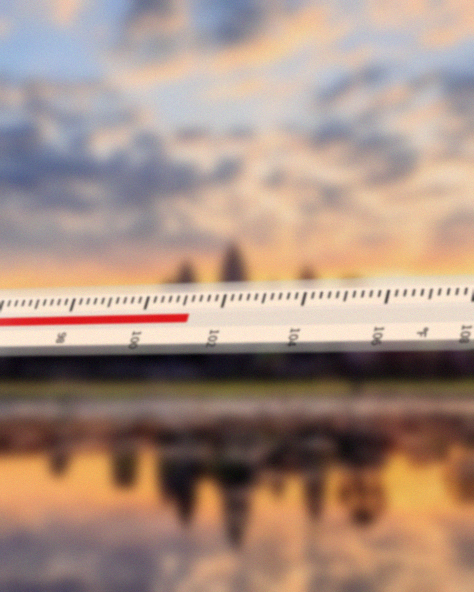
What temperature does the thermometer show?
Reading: 101.2 °F
